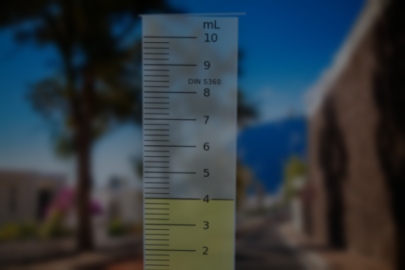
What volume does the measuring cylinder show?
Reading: 4 mL
